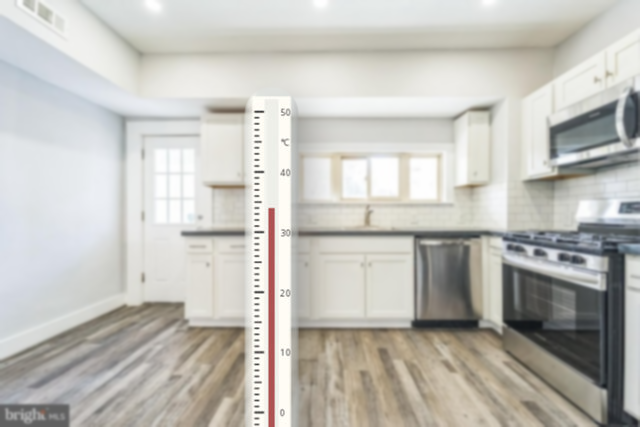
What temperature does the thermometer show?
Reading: 34 °C
